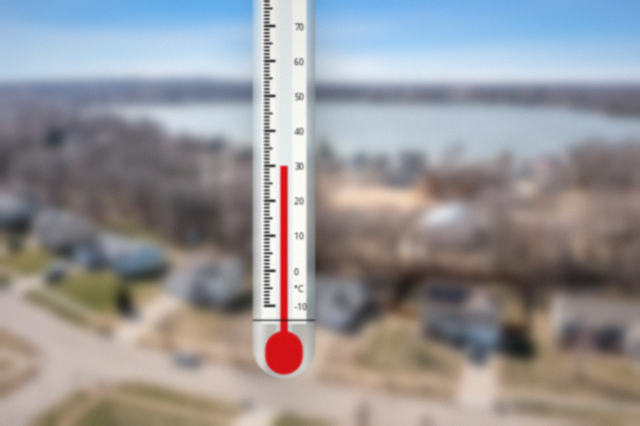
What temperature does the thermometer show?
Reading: 30 °C
